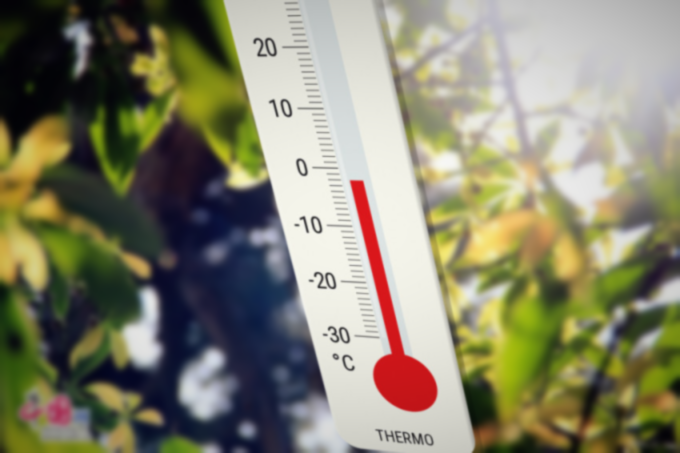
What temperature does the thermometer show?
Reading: -2 °C
